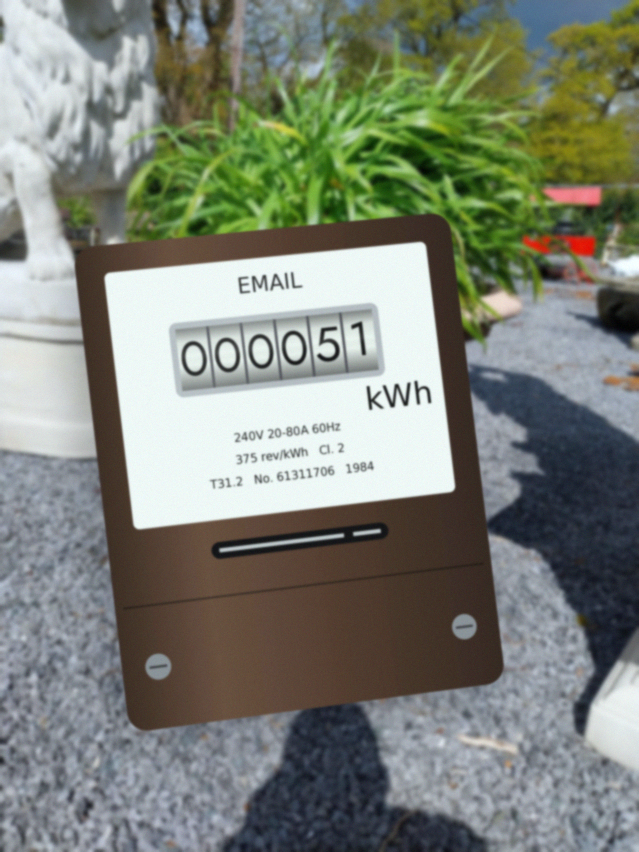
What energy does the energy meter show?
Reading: 51 kWh
